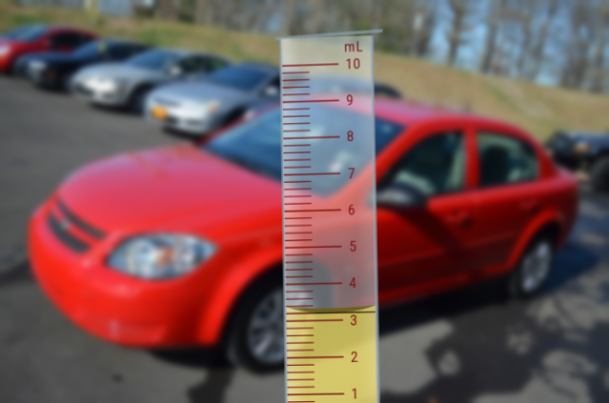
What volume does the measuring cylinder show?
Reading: 3.2 mL
